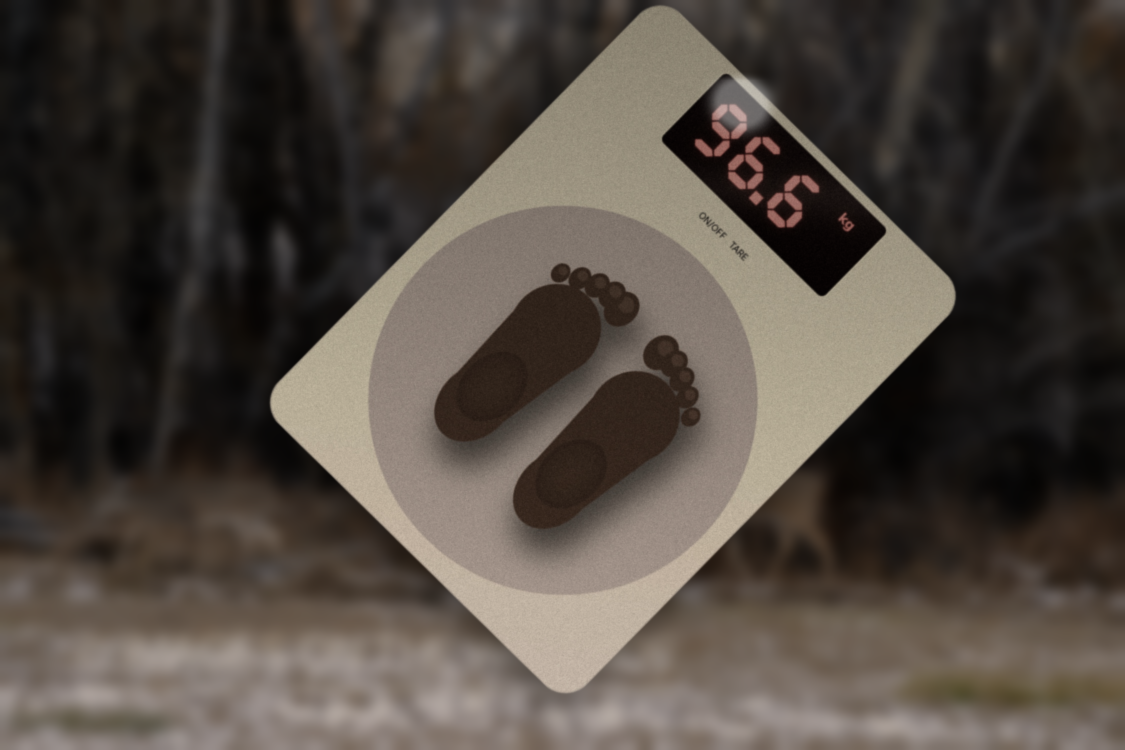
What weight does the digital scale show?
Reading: 96.6 kg
